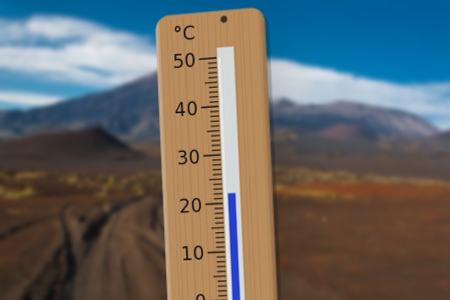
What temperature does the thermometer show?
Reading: 22 °C
